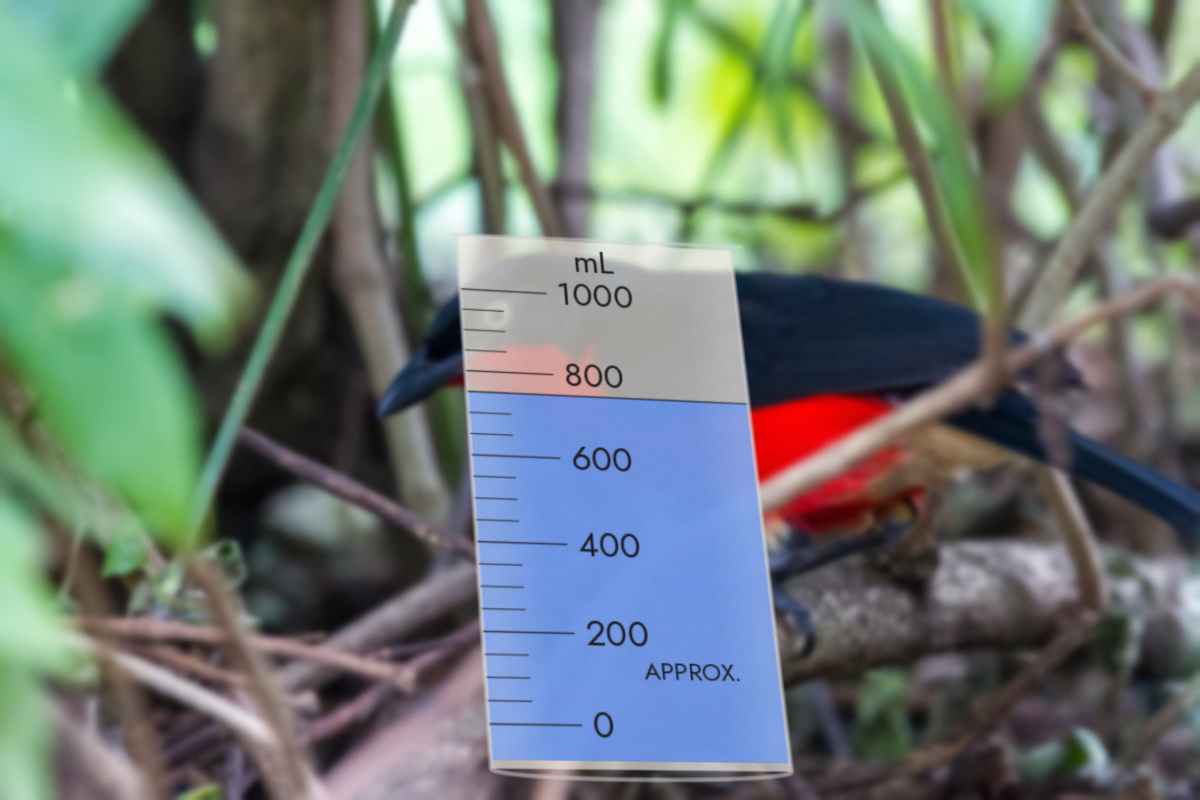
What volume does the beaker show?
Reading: 750 mL
